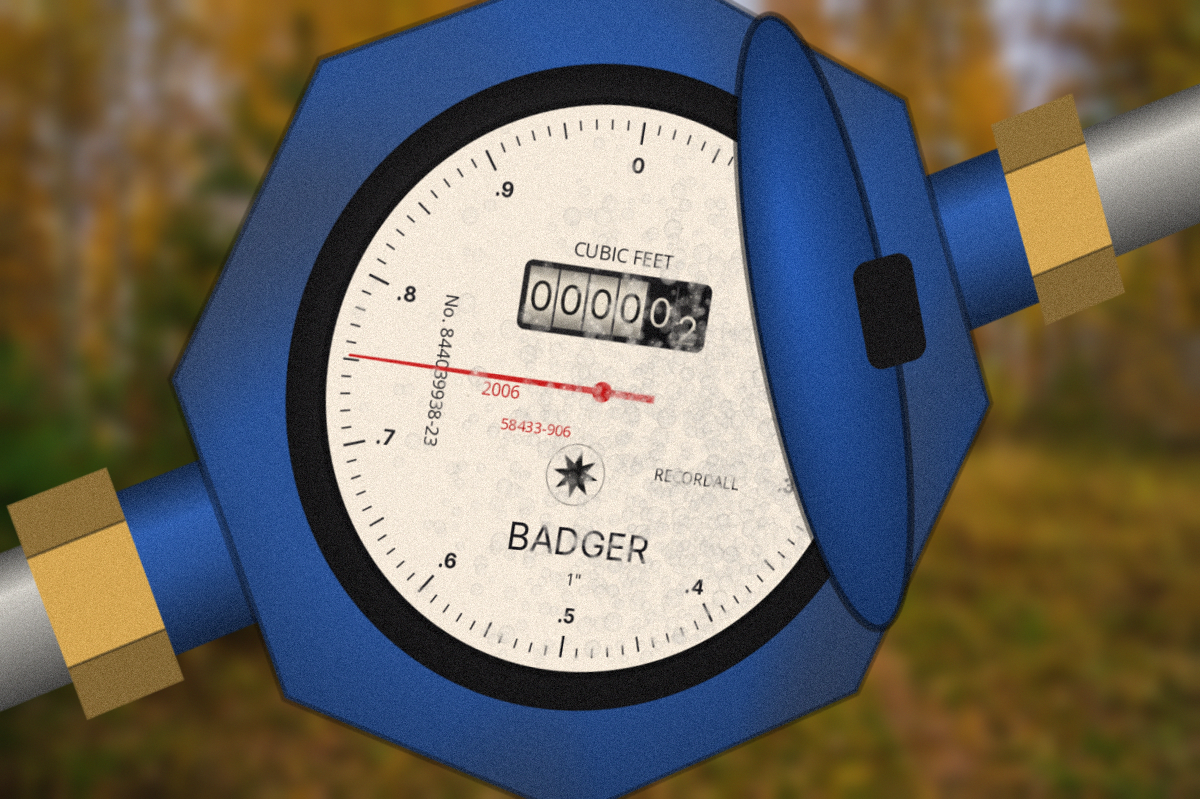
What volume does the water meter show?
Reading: 1.75 ft³
